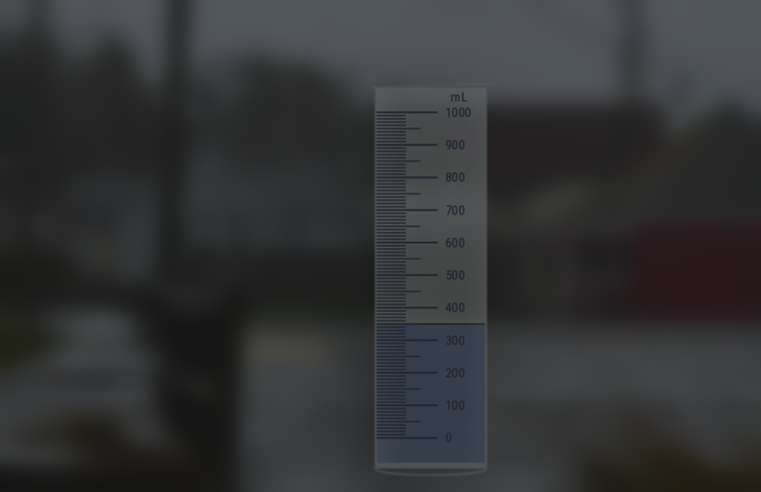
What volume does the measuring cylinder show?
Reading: 350 mL
